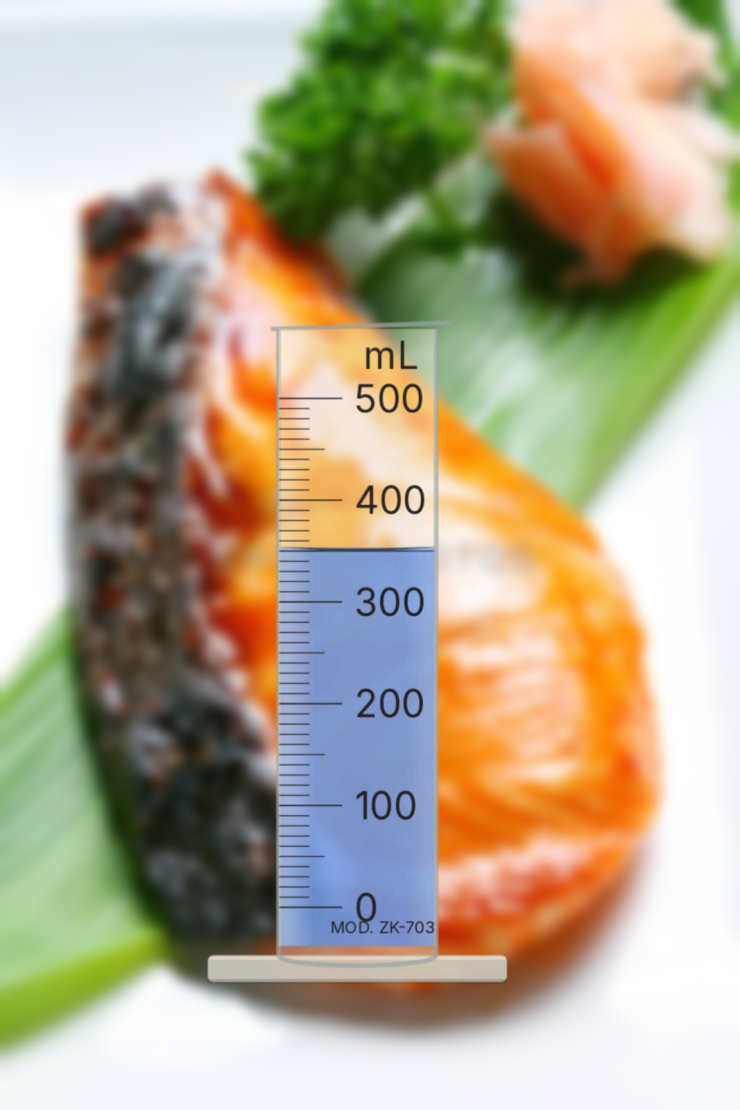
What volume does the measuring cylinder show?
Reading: 350 mL
